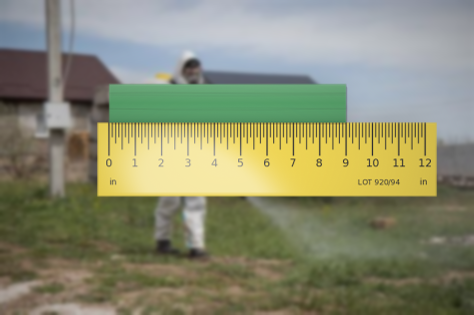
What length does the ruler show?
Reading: 9 in
